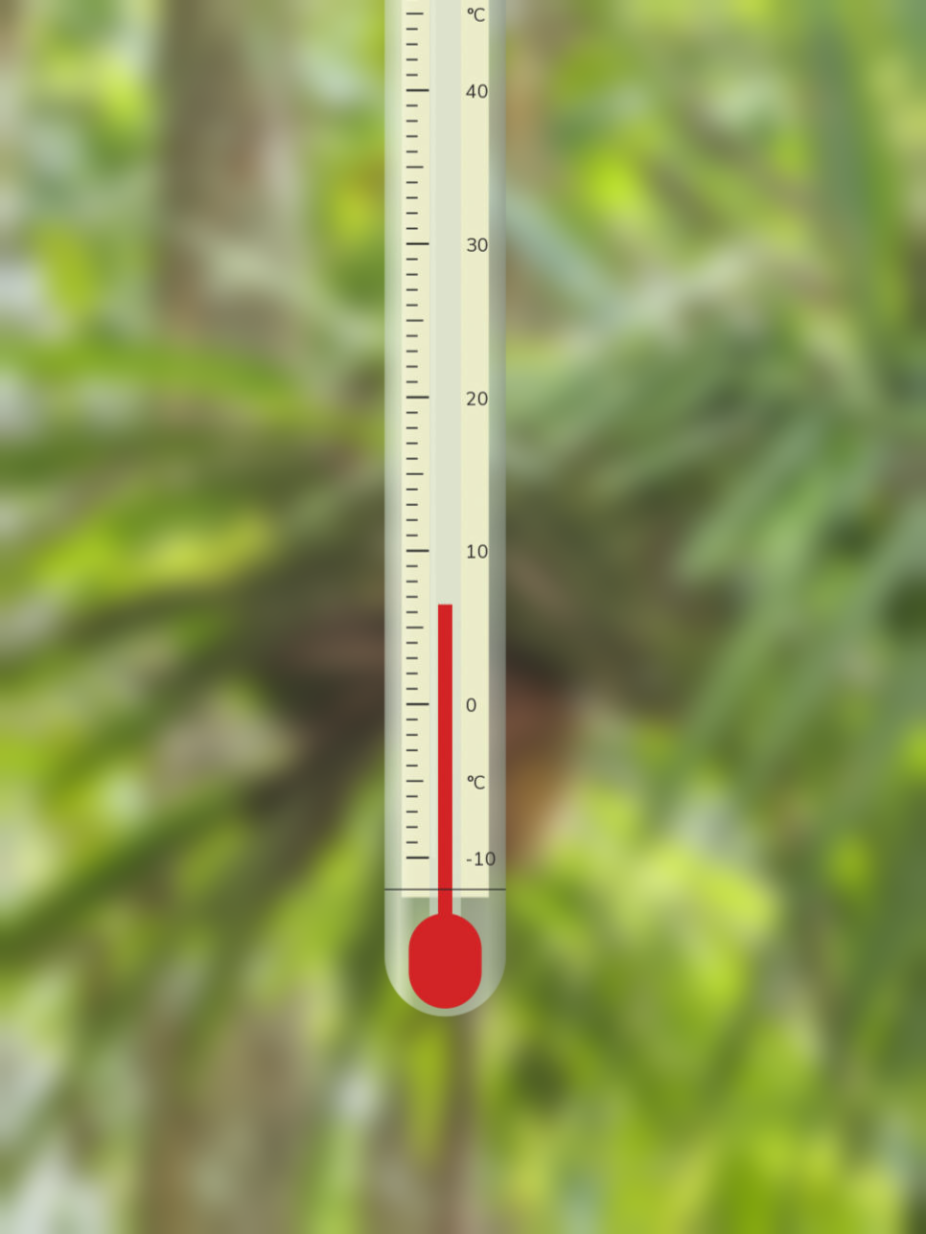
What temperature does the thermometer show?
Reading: 6.5 °C
